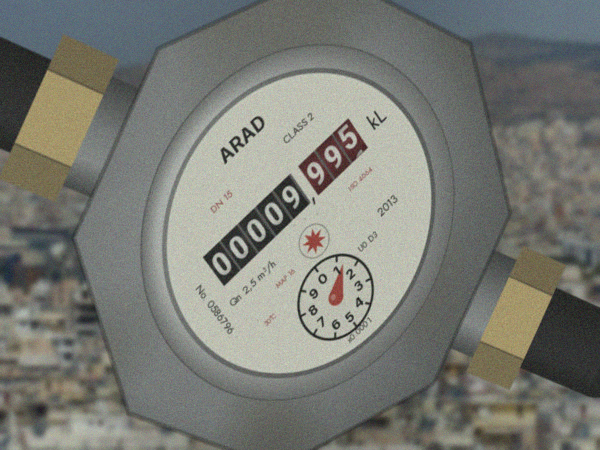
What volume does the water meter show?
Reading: 9.9951 kL
